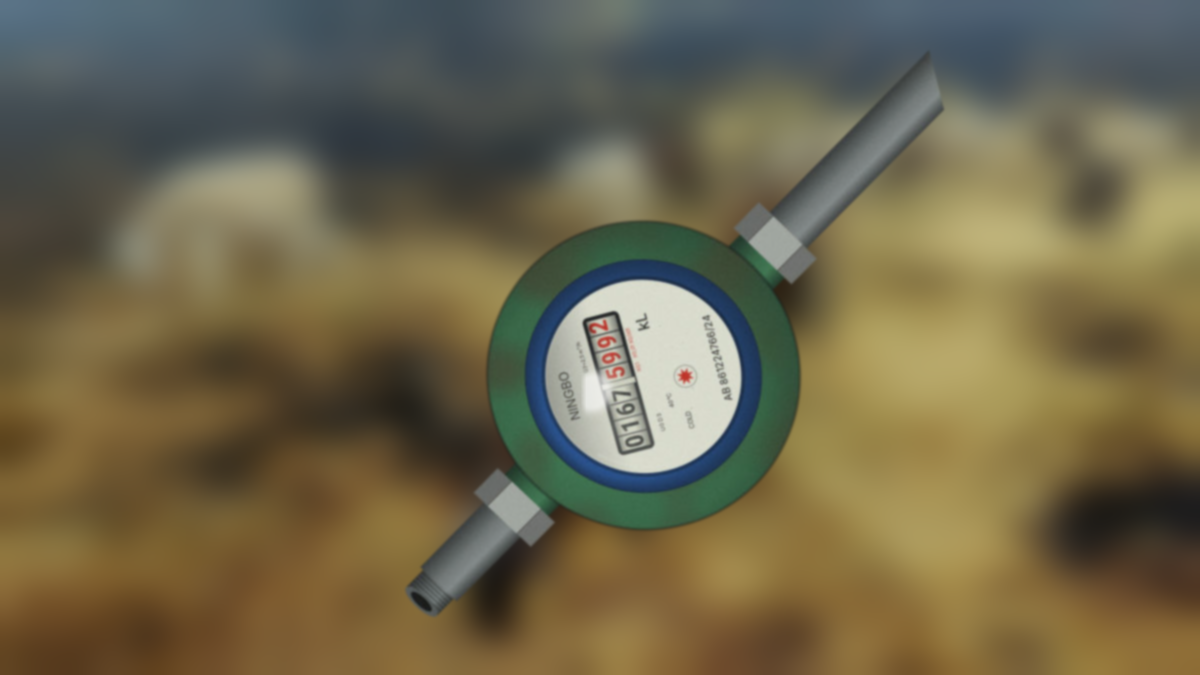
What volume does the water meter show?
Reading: 167.5992 kL
